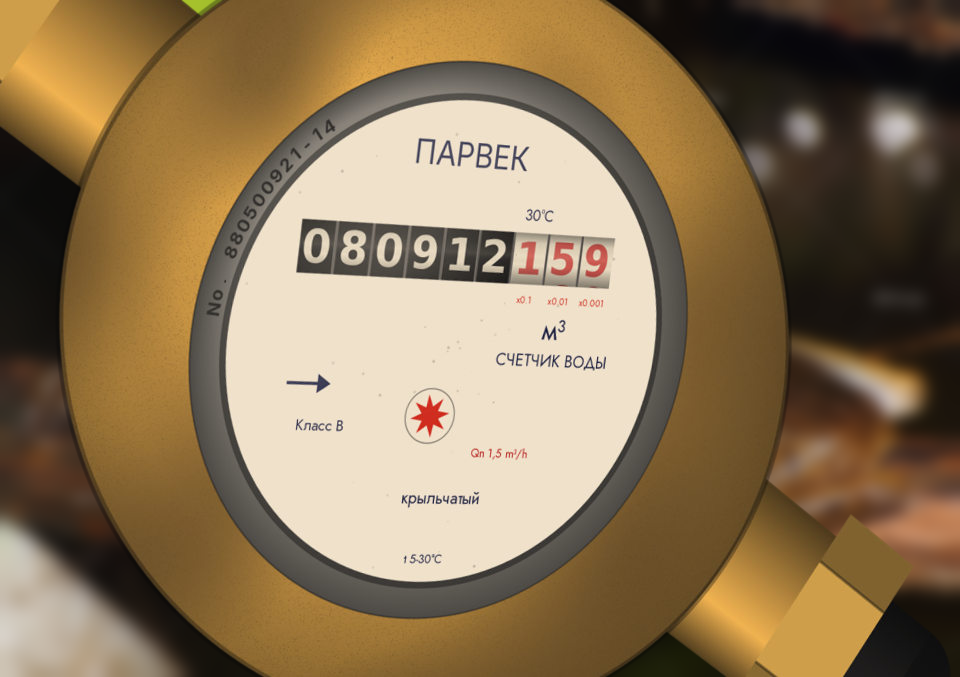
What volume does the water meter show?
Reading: 80912.159 m³
